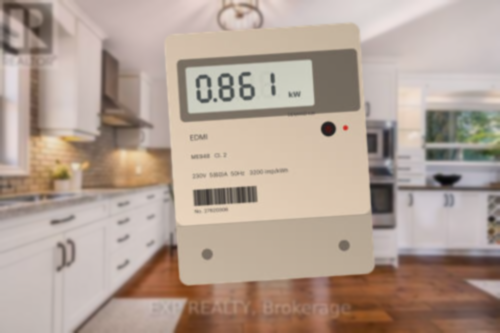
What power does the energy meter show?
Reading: 0.861 kW
